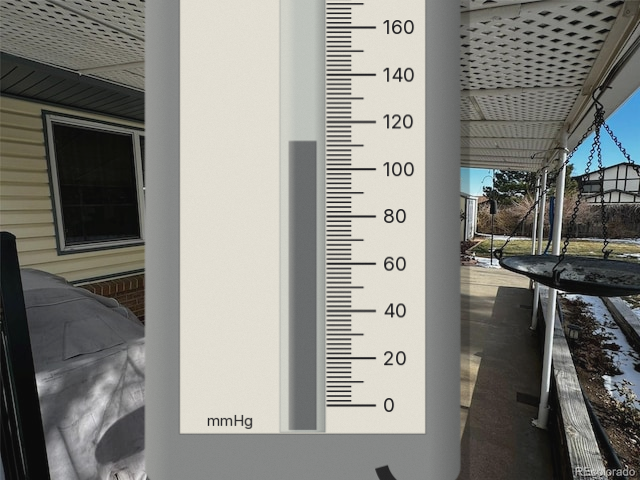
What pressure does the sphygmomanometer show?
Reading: 112 mmHg
